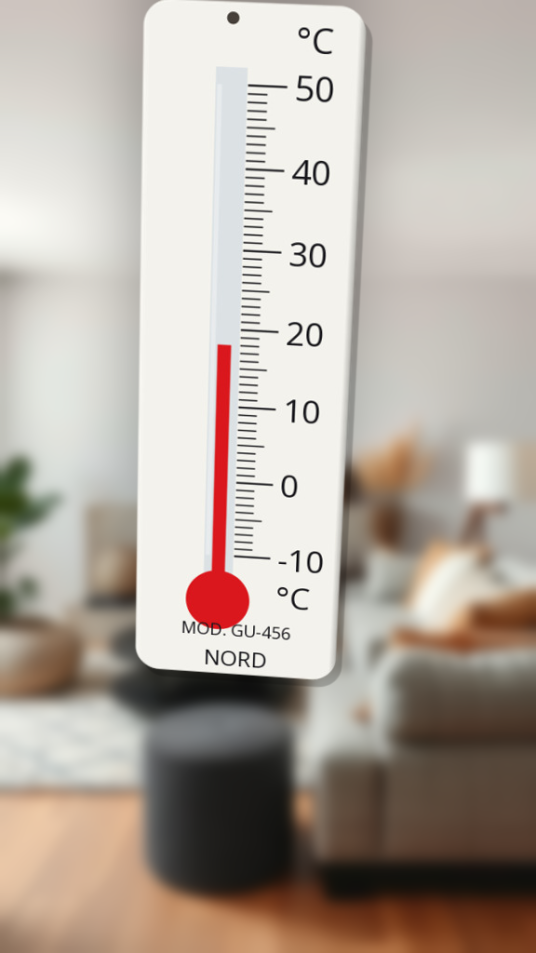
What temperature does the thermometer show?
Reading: 18 °C
